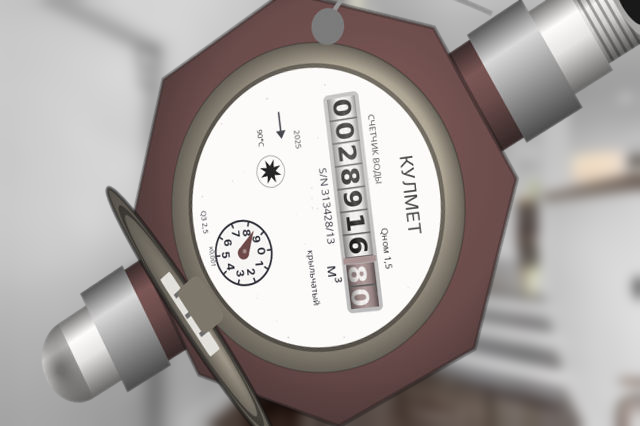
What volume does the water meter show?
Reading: 28916.798 m³
